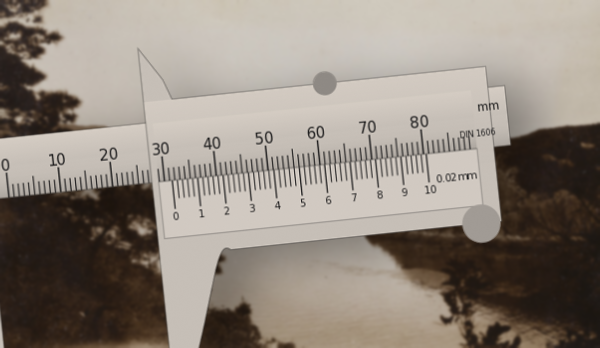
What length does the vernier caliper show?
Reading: 31.5 mm
